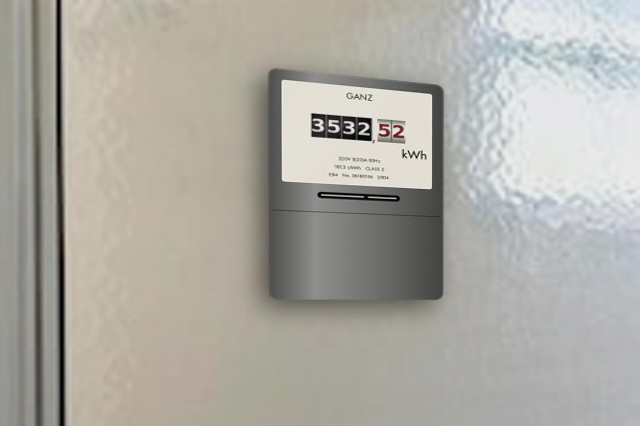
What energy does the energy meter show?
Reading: 3532.52 kWh
